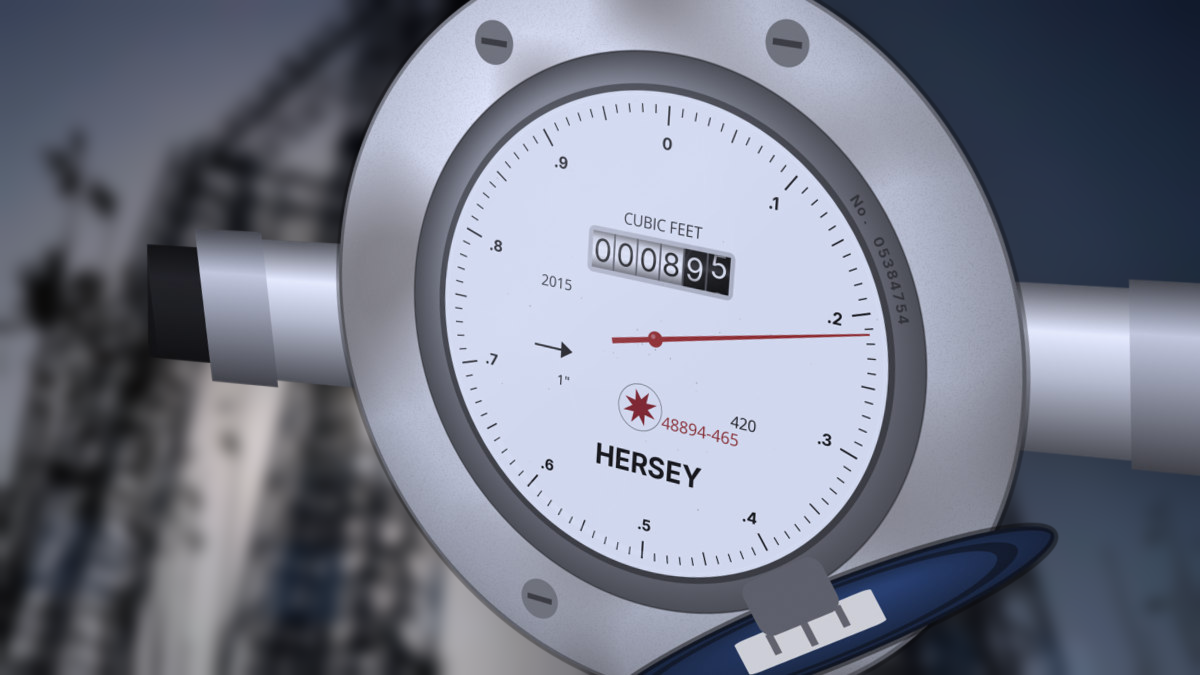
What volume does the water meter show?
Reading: 895.21 ft³
